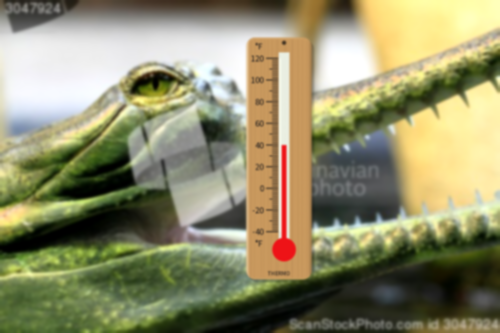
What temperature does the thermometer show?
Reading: 40 °F
